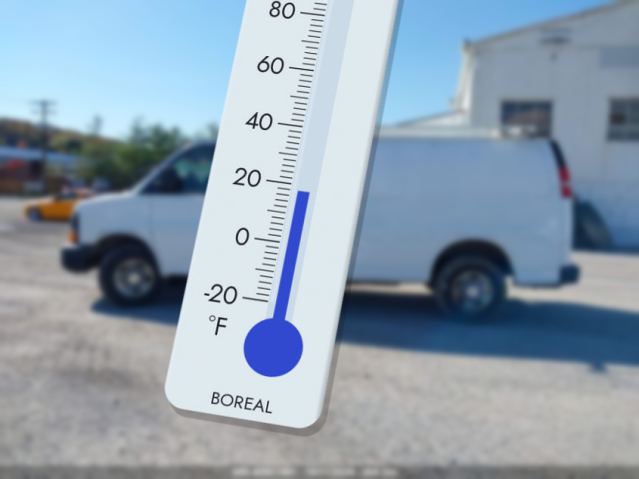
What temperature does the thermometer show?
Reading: 18 °F
